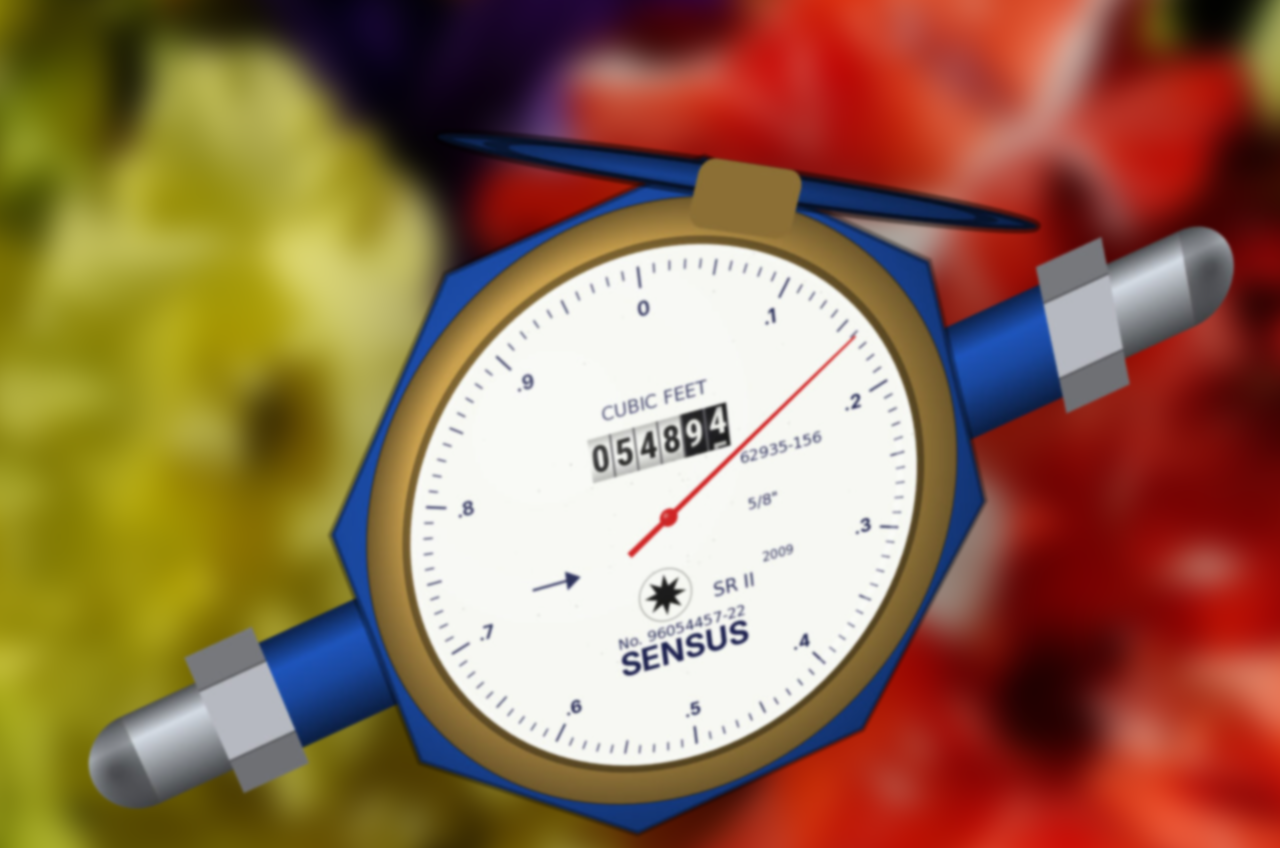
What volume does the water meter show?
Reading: 54894.16 ft³
